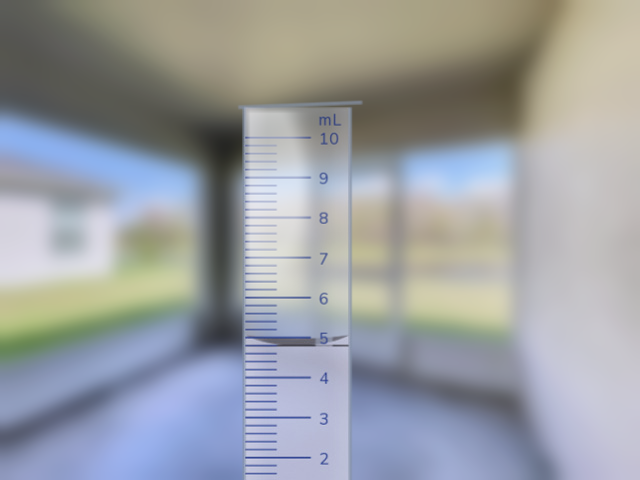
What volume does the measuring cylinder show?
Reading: 4.8 mL
